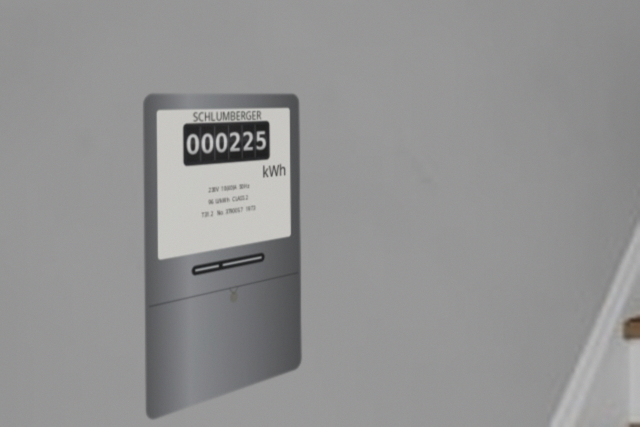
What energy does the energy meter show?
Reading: 225 kWh
